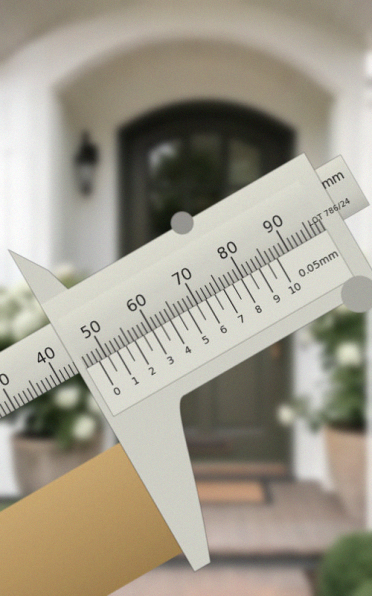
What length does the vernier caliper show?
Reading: 48.4 mm
